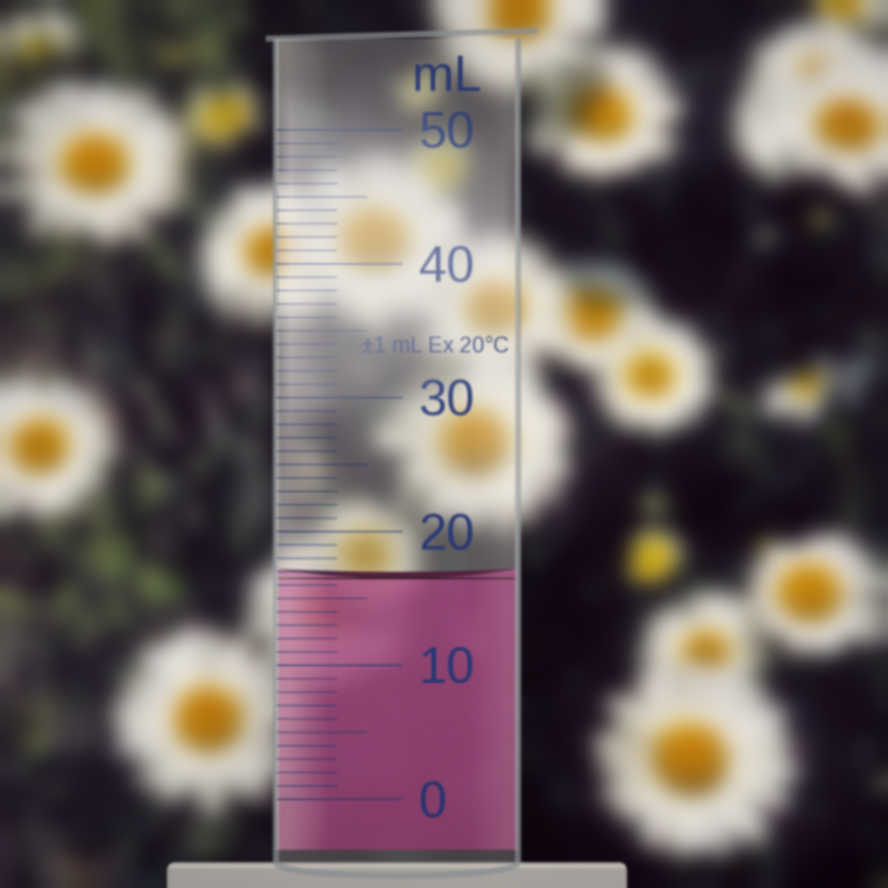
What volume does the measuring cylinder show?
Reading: 16.5 mL
